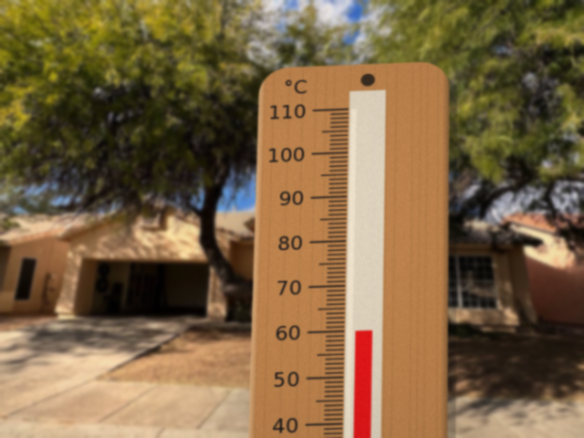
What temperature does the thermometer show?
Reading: 60 °C
